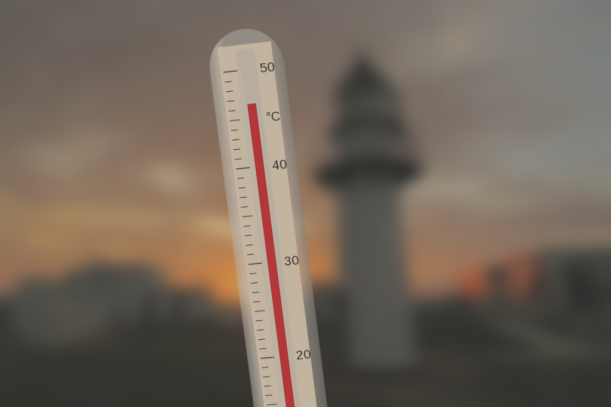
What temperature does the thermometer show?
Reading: 46.5 °C
